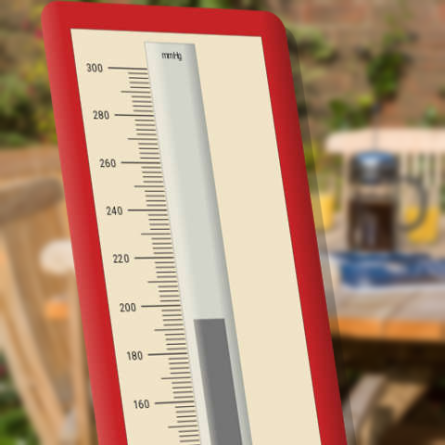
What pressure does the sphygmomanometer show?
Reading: 194 mmHg
